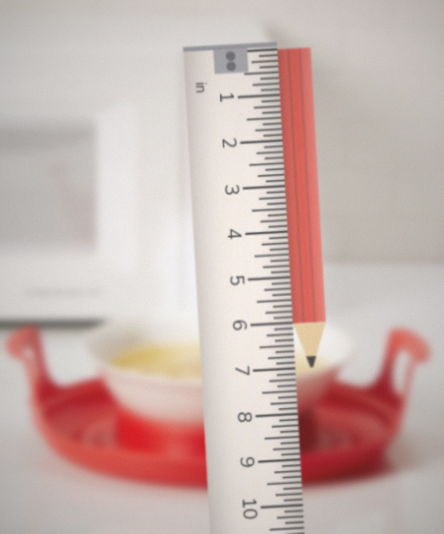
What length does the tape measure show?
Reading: 7 in
